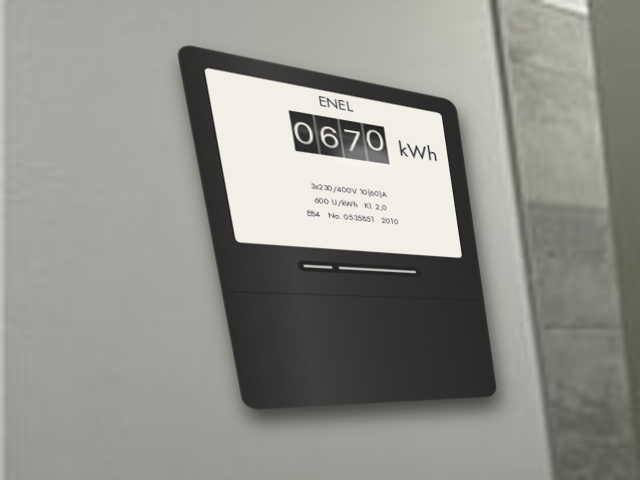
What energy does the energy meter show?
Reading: 670 kWh
